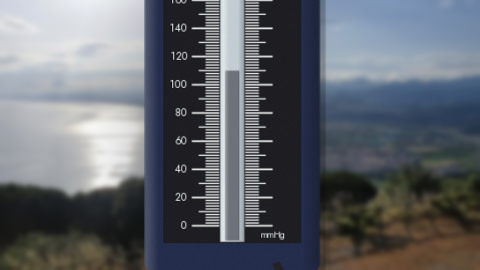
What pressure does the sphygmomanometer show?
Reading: 110 mmHg
